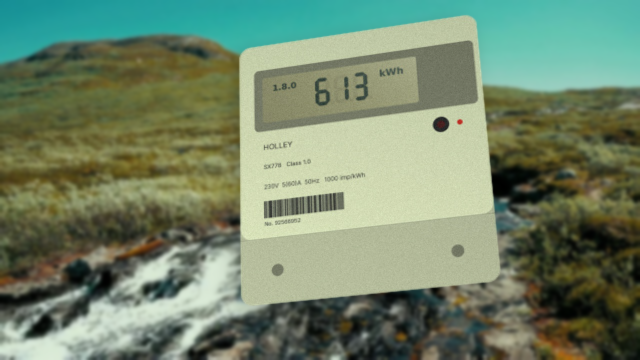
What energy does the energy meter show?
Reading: 613 kWh
